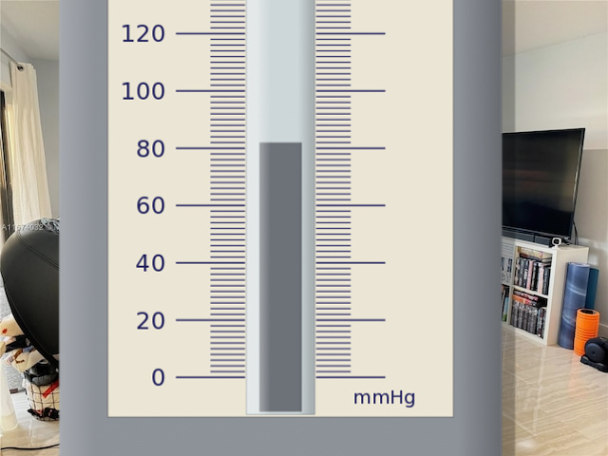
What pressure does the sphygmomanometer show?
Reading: 82 mmHg
